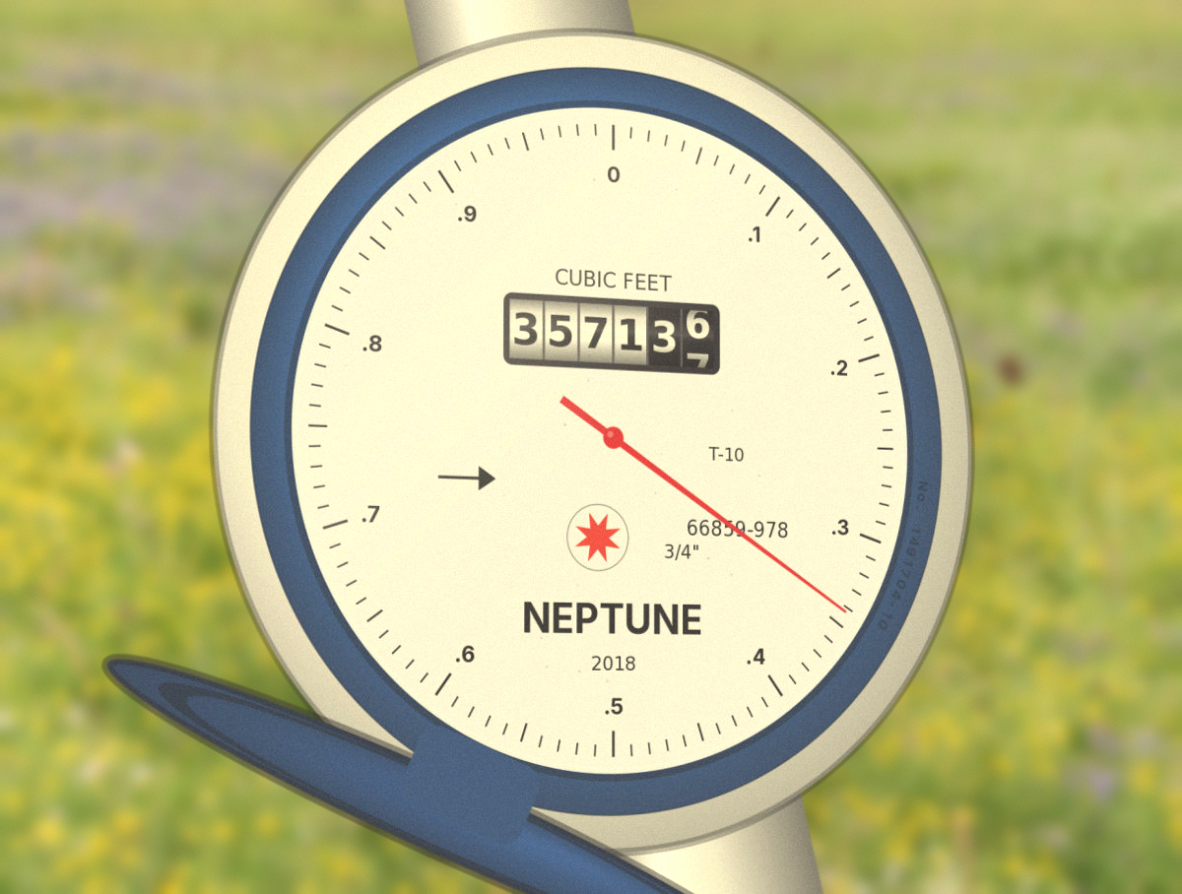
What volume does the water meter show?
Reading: 357136.34 ft³
